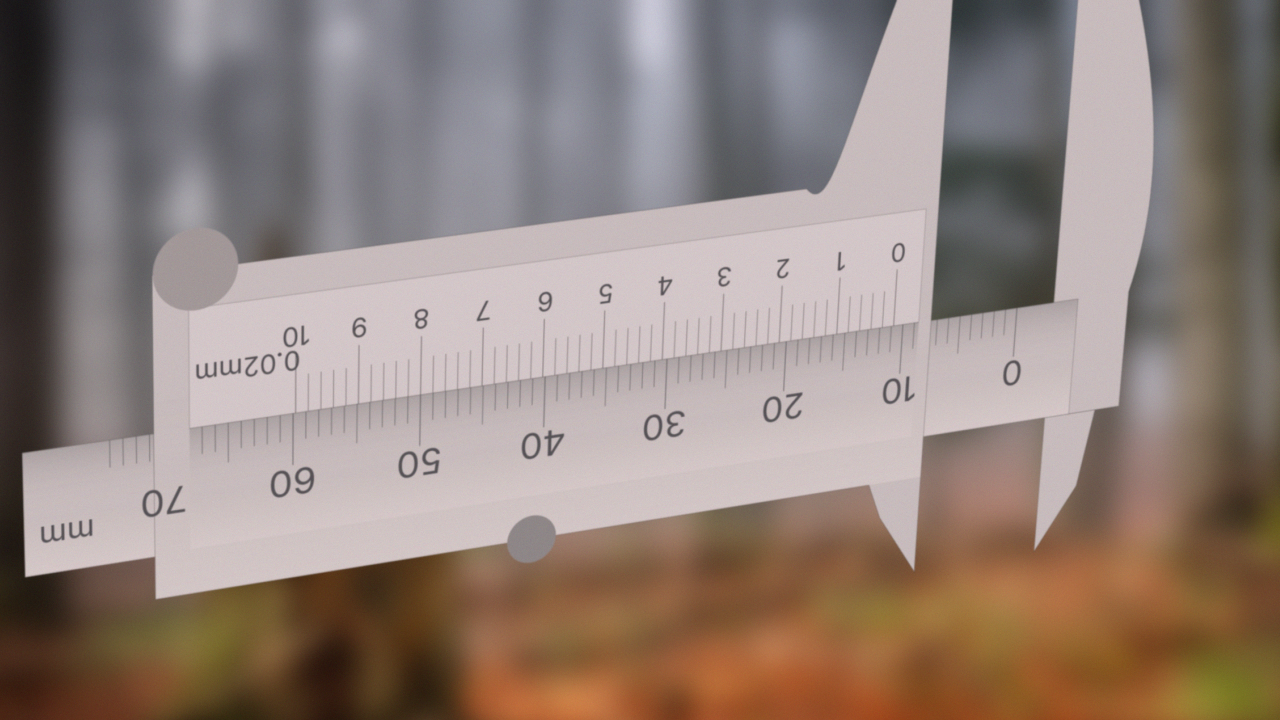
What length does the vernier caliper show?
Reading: 10.8 mm
